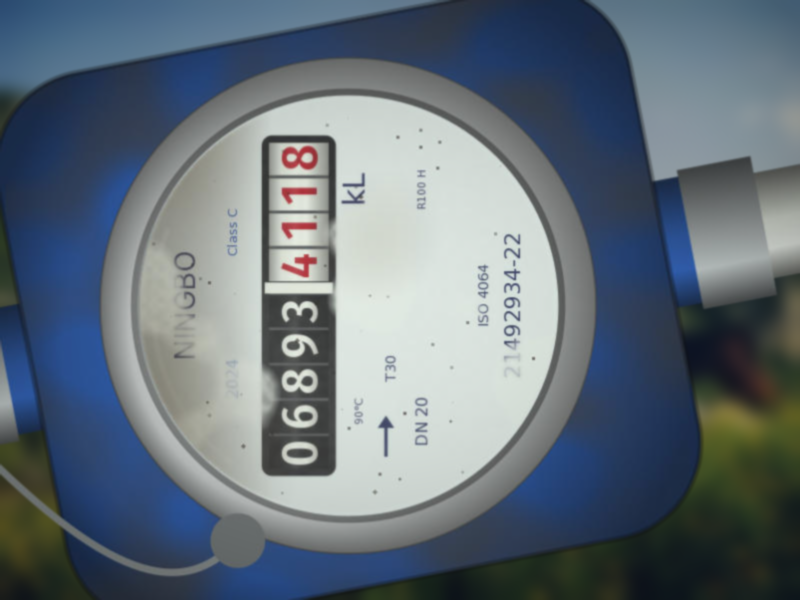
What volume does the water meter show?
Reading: 6893.4118 kL
